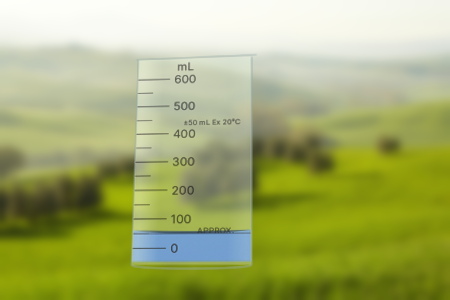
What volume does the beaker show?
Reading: 50 mL
